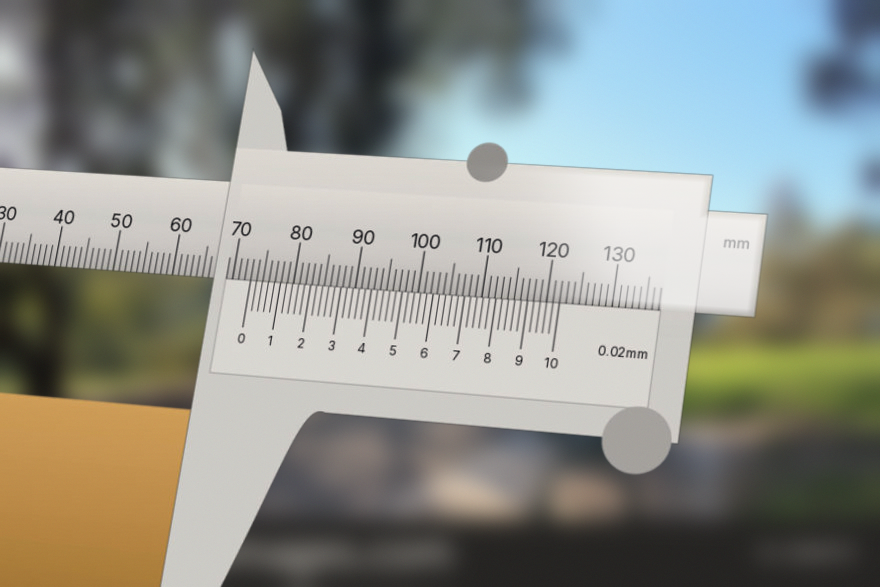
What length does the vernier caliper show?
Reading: 73.0 mm
